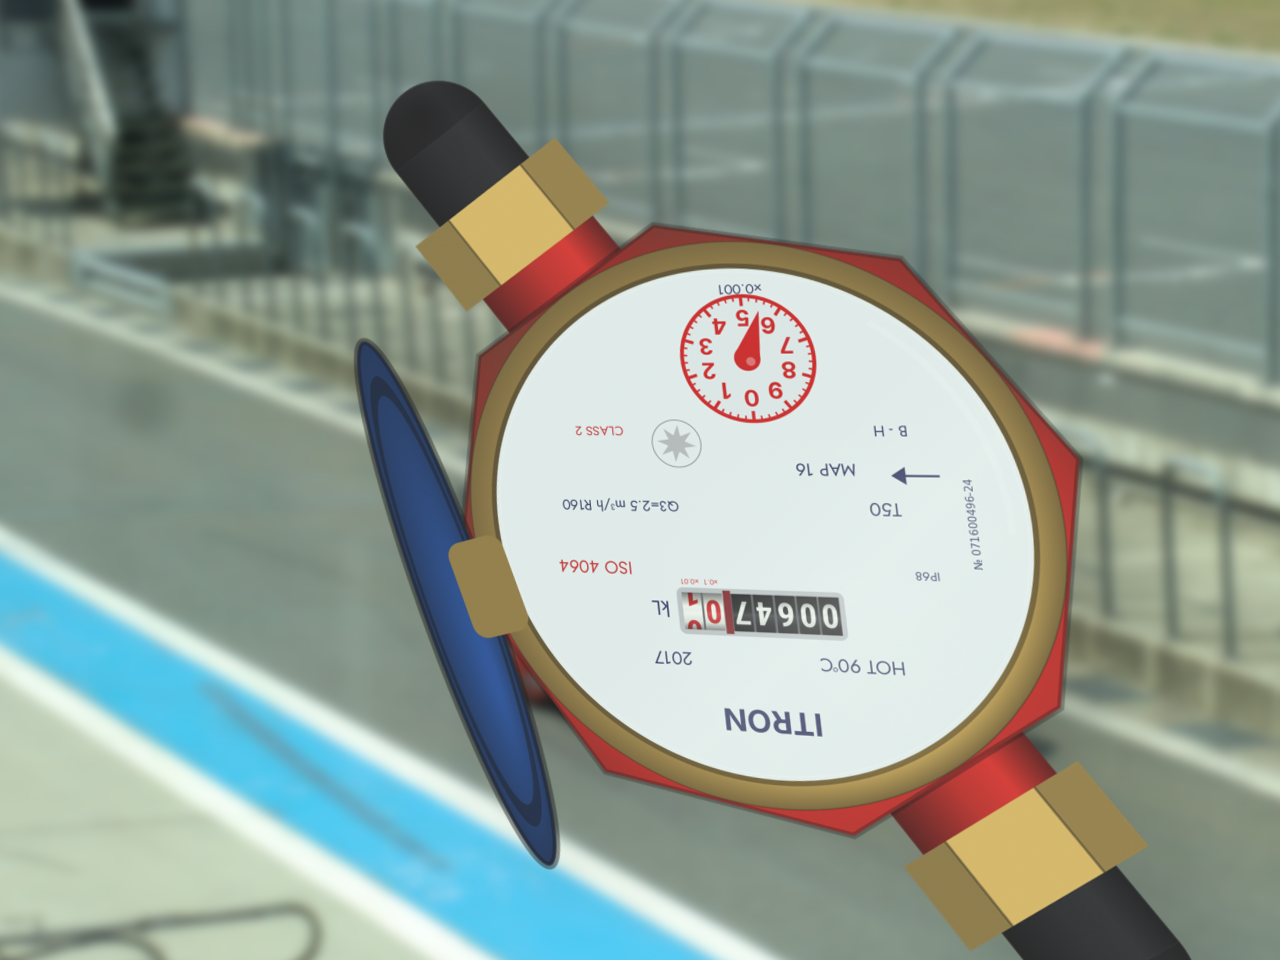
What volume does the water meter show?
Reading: 647.005 kL
